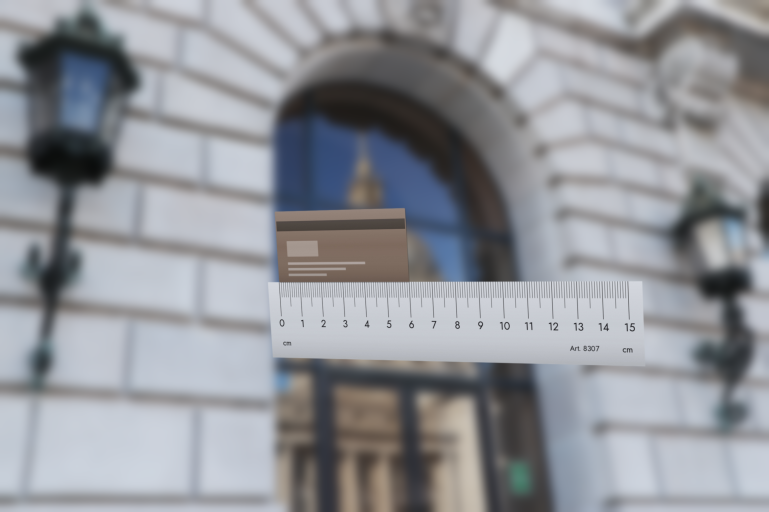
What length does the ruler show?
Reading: 6 cm
